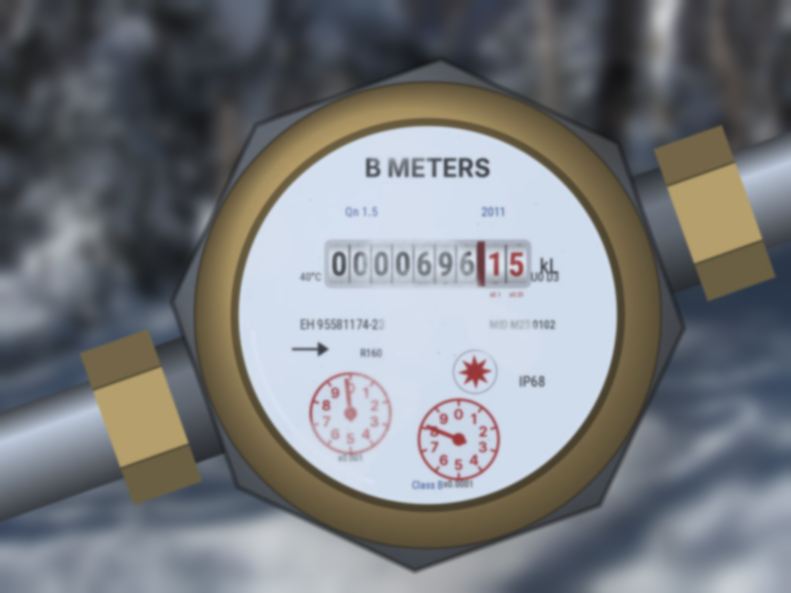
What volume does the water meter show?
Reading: 696.1498 kL
